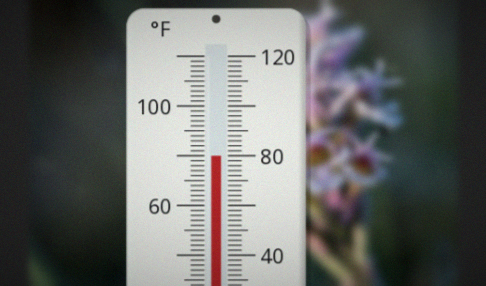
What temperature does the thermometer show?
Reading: 80 °F
